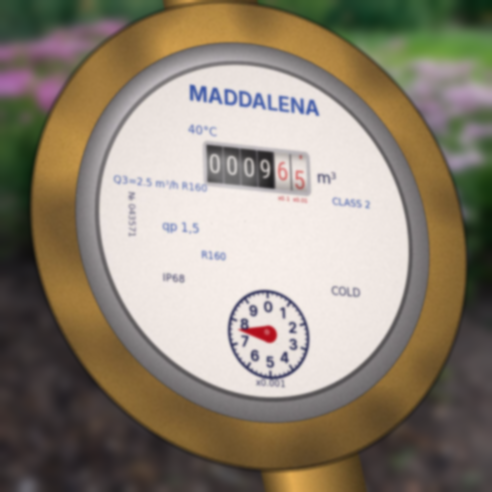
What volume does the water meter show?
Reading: 9.647 m³
